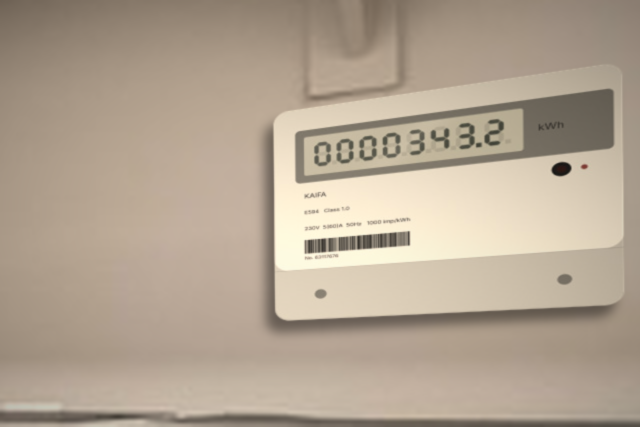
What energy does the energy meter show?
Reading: 343.2 kWh
